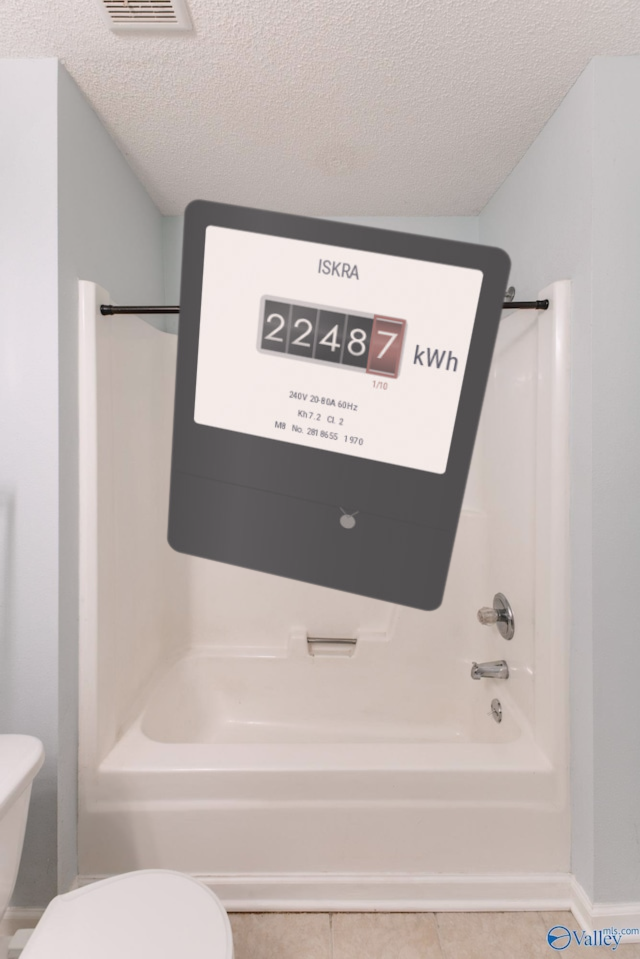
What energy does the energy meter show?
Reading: 2248.7 kWh
